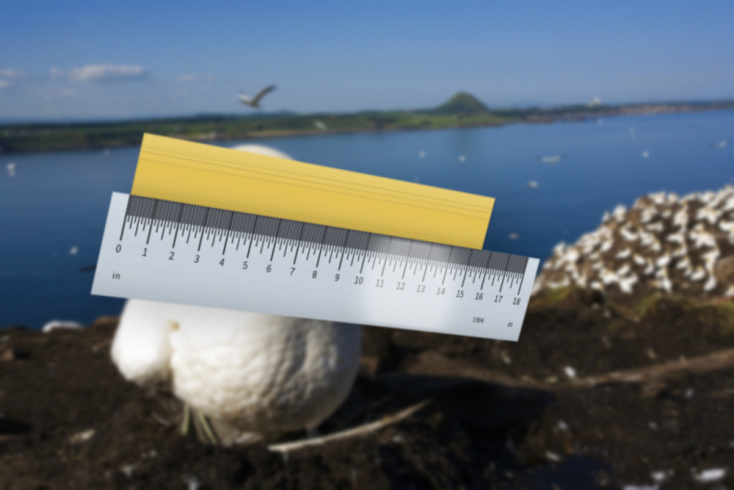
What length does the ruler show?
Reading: 15.5 in
